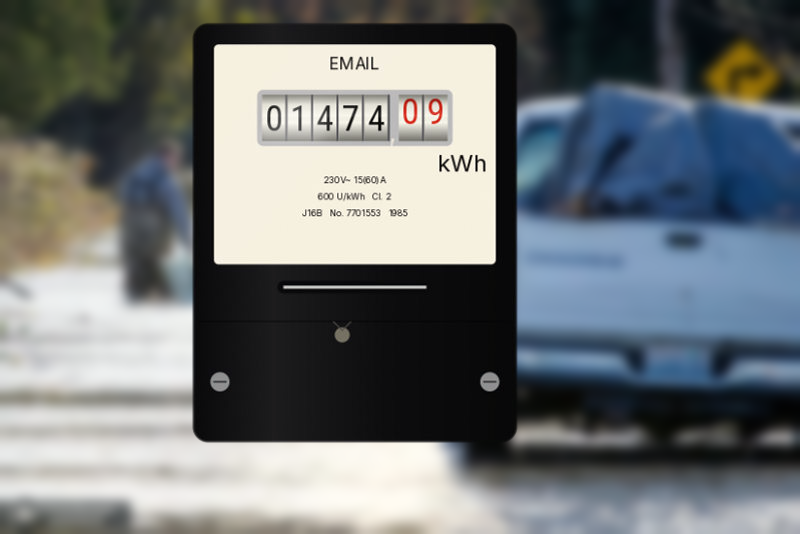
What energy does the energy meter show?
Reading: 1474.09 kWh
